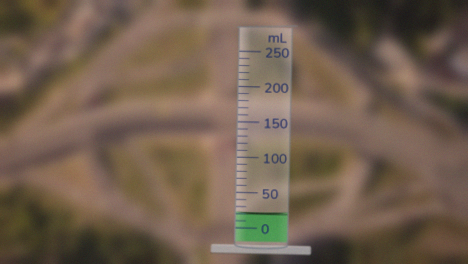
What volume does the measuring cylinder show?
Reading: 20 mL
